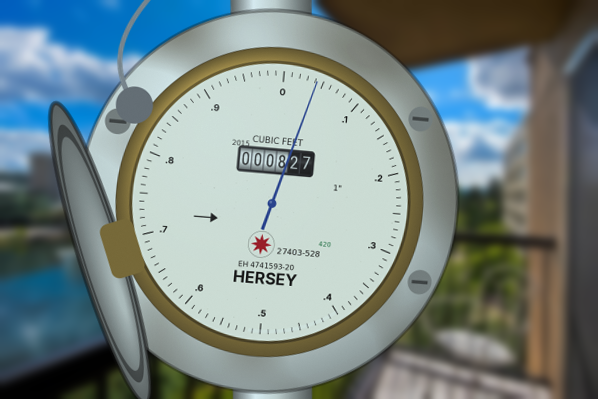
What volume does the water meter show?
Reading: 827.04 ft³
